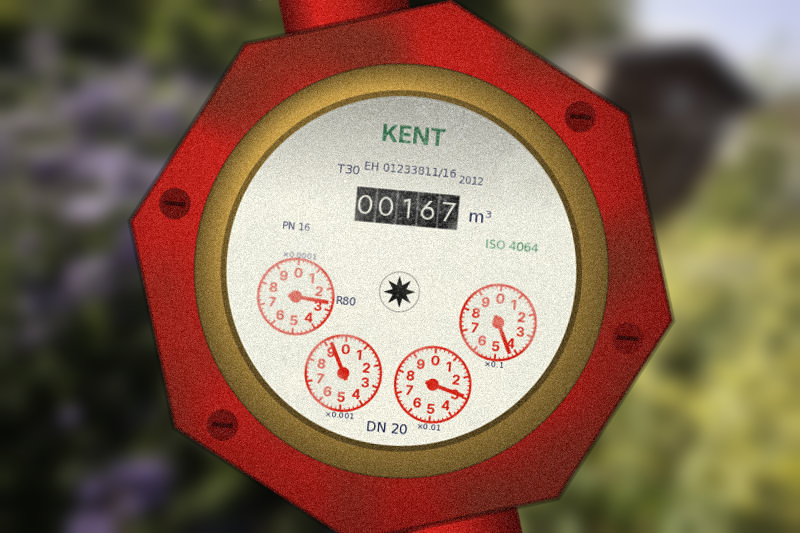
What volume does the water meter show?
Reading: 167.4292 m³
